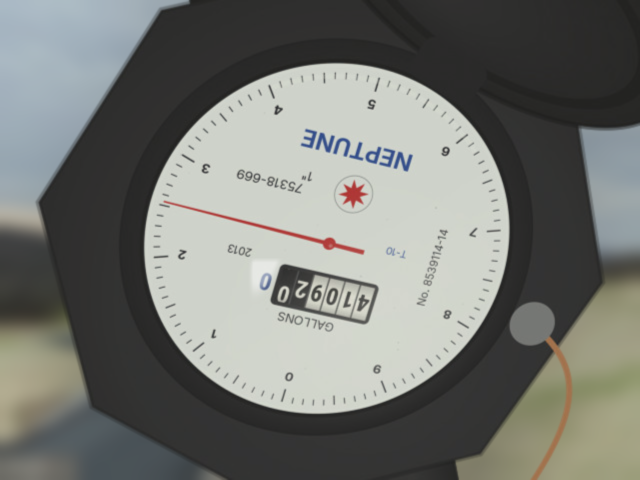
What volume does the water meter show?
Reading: 4109202.5 gal
